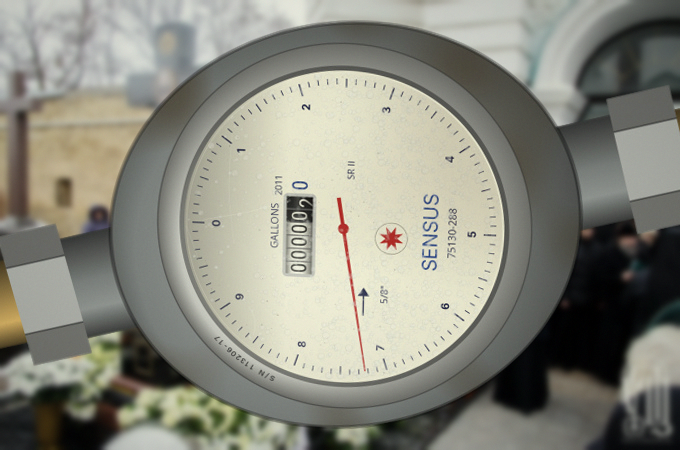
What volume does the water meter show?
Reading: 17.2 gal
